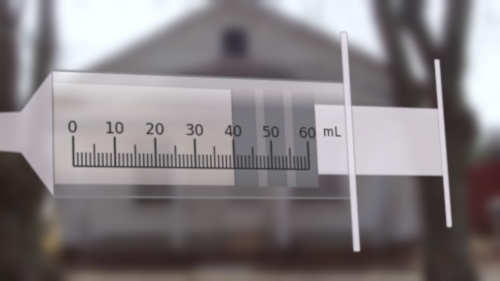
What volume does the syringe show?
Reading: 40 mL
